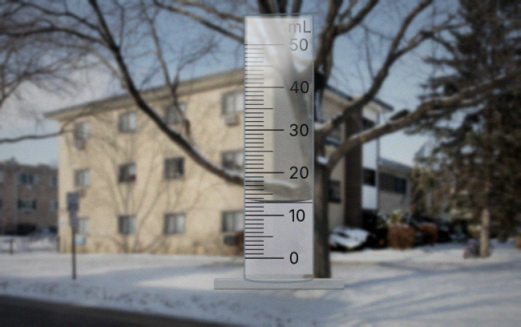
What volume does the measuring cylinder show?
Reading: 13 mL
